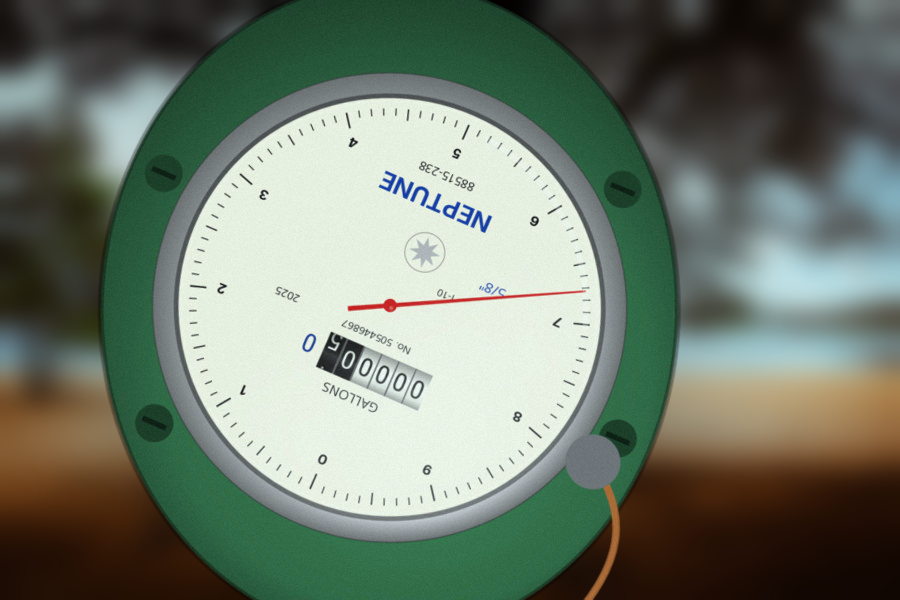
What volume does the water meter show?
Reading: 46.7 gal
